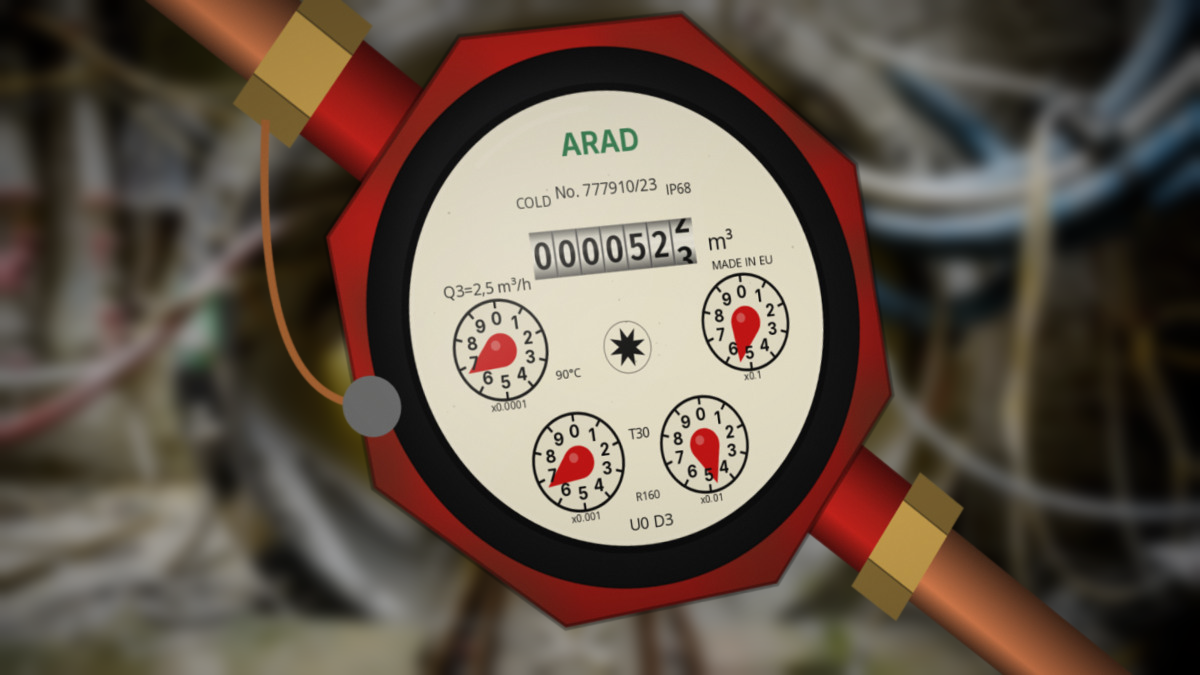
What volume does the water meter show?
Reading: 522.5466 m³
